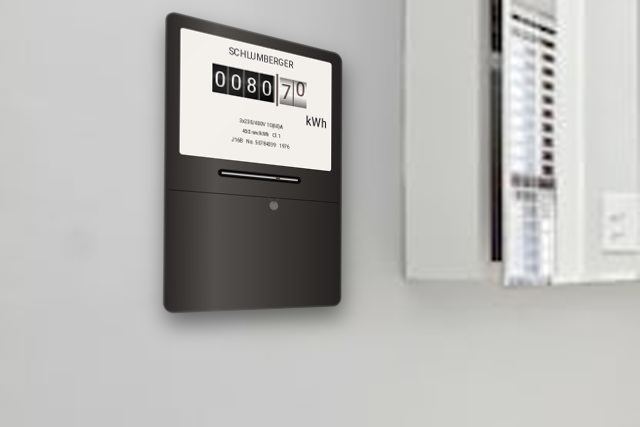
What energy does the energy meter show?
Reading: 80.70 kWh
